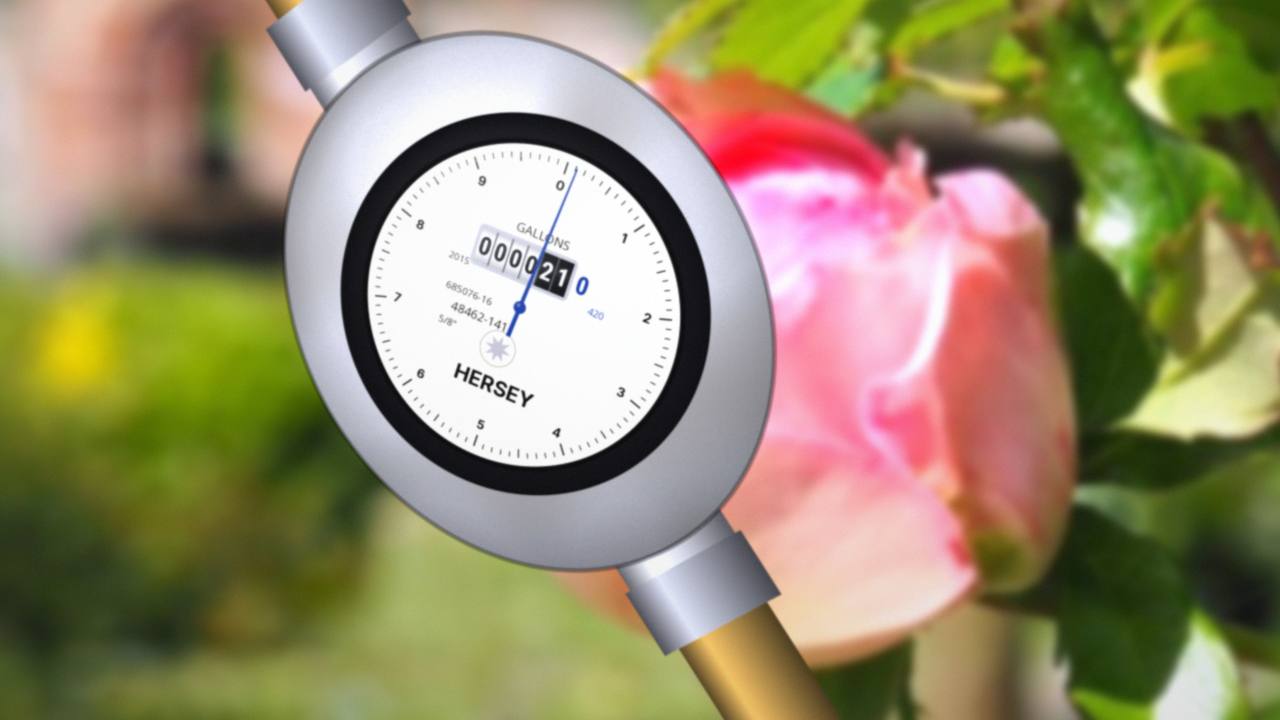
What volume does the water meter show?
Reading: 210.1 gal
